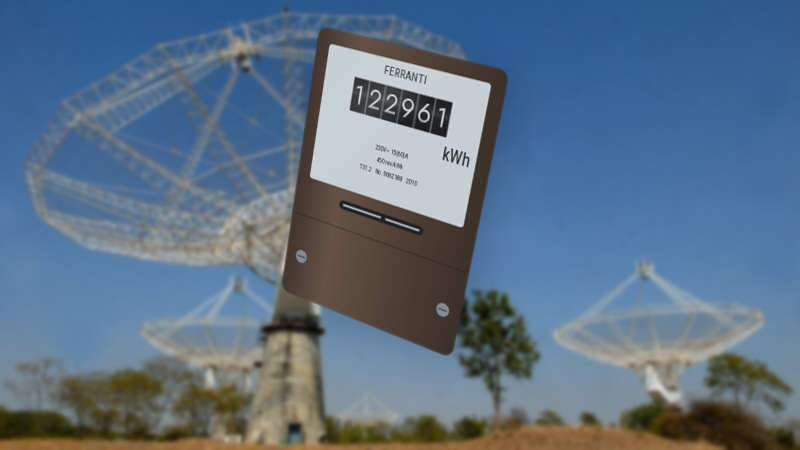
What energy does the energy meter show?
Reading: 122961 kWh
